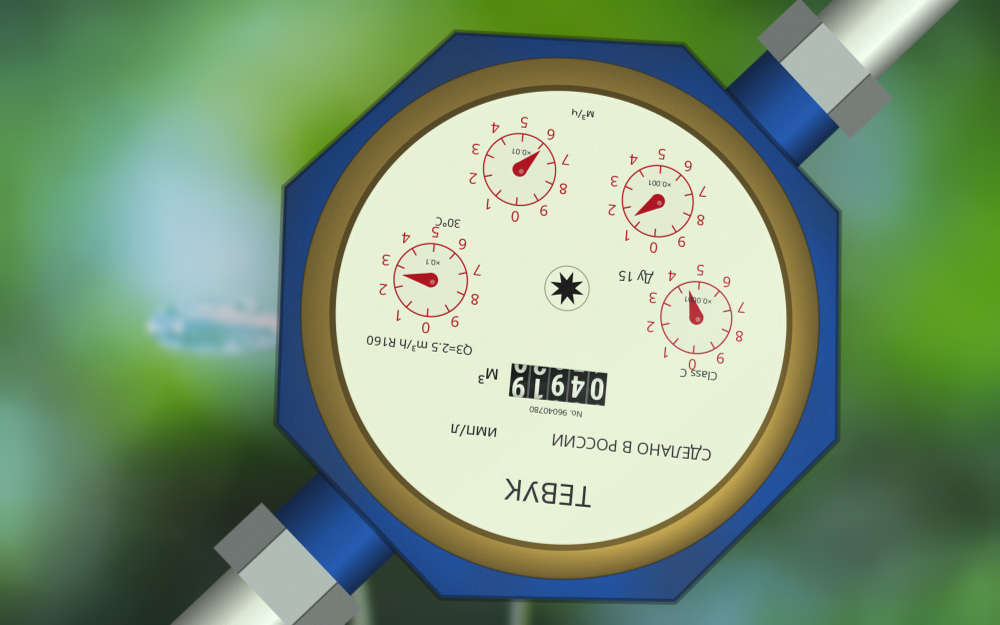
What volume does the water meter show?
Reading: 4919.2614 m³
